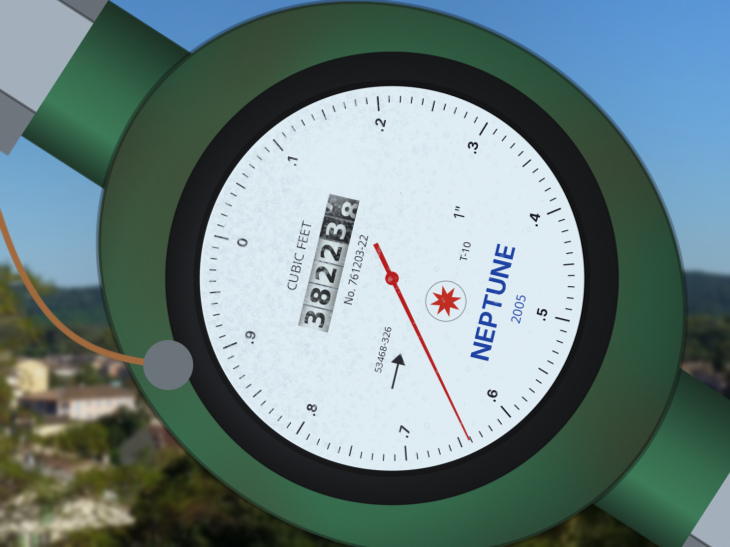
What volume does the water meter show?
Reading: 382237.64 ft³
